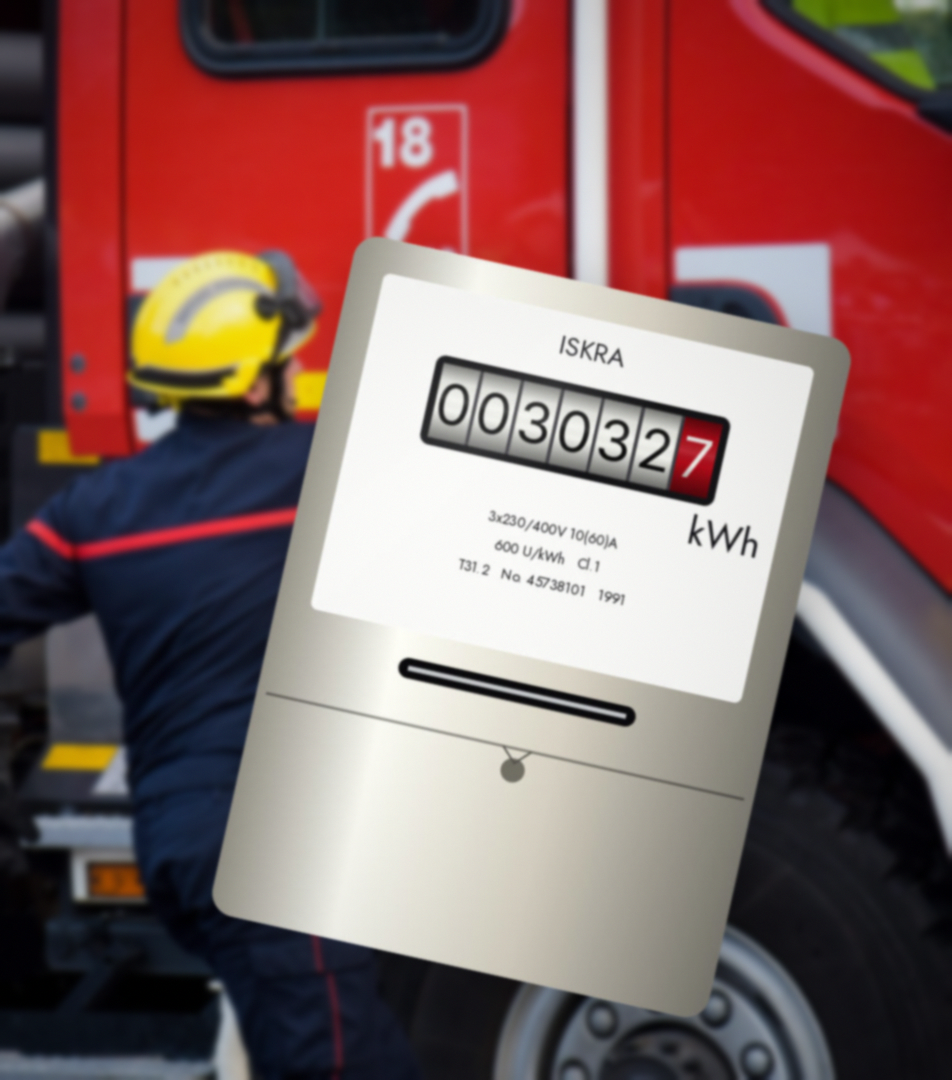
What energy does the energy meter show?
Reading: 3032.7 kWh
